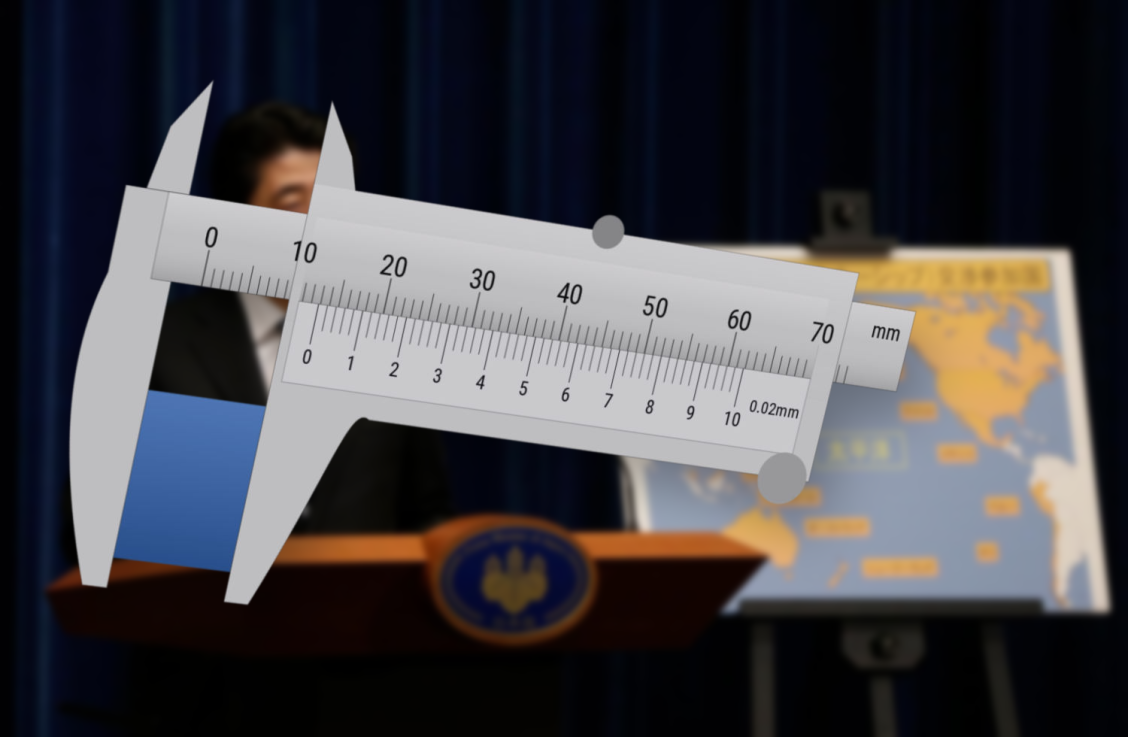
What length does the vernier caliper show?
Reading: 12.8 mm
